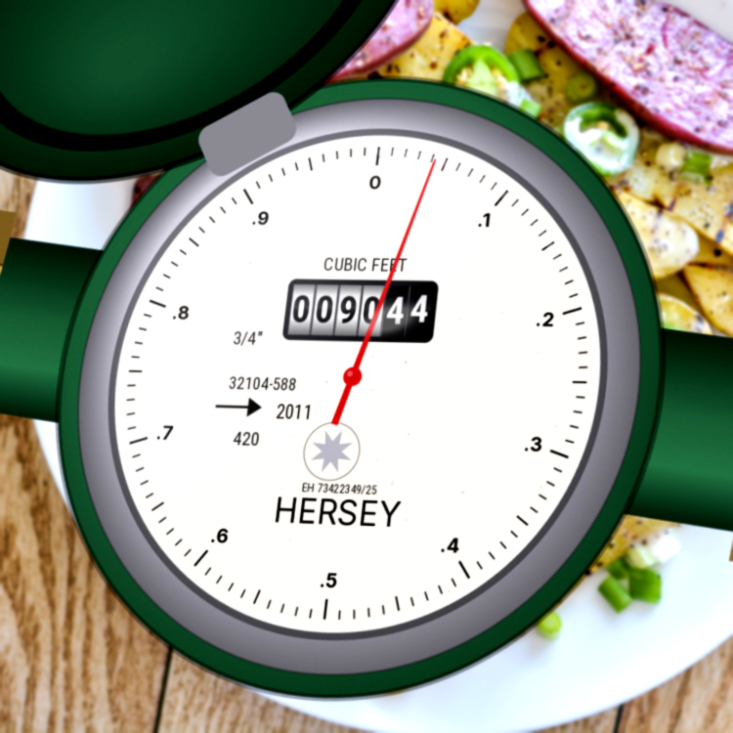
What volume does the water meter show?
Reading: 9044.04 ft³
